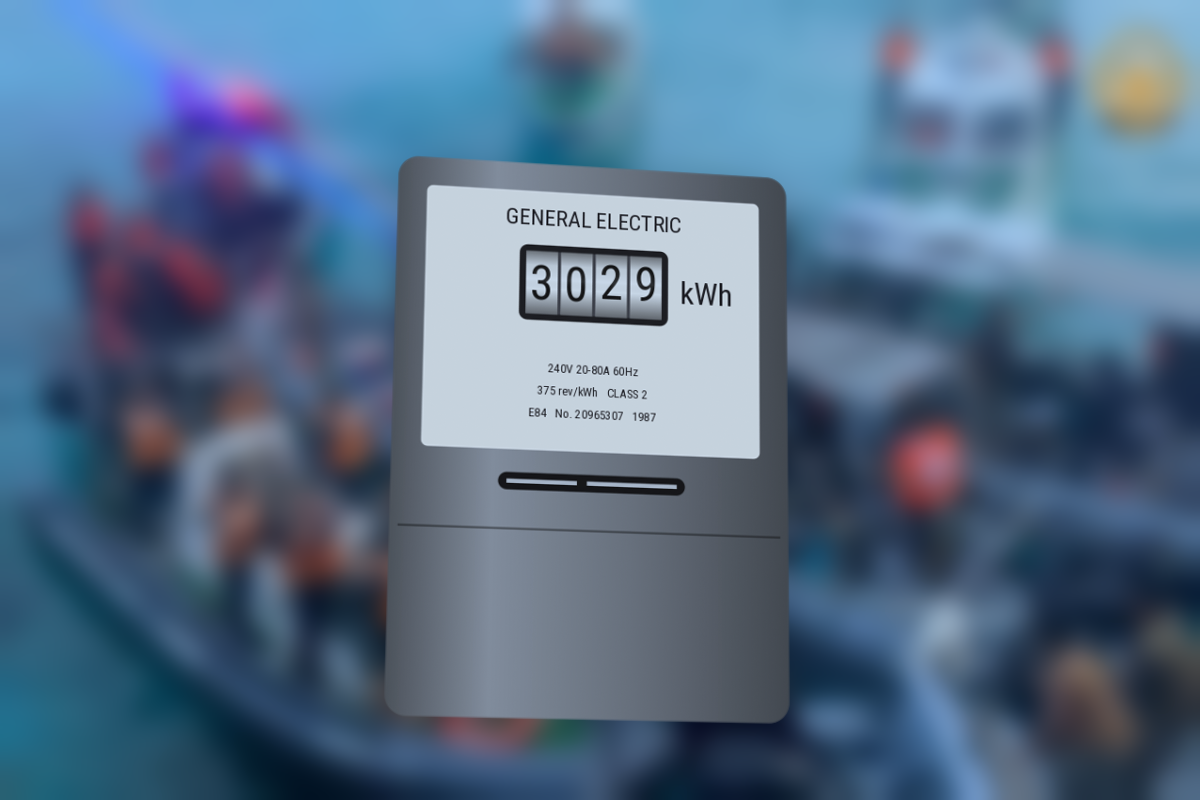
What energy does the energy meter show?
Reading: 3029 kWh
